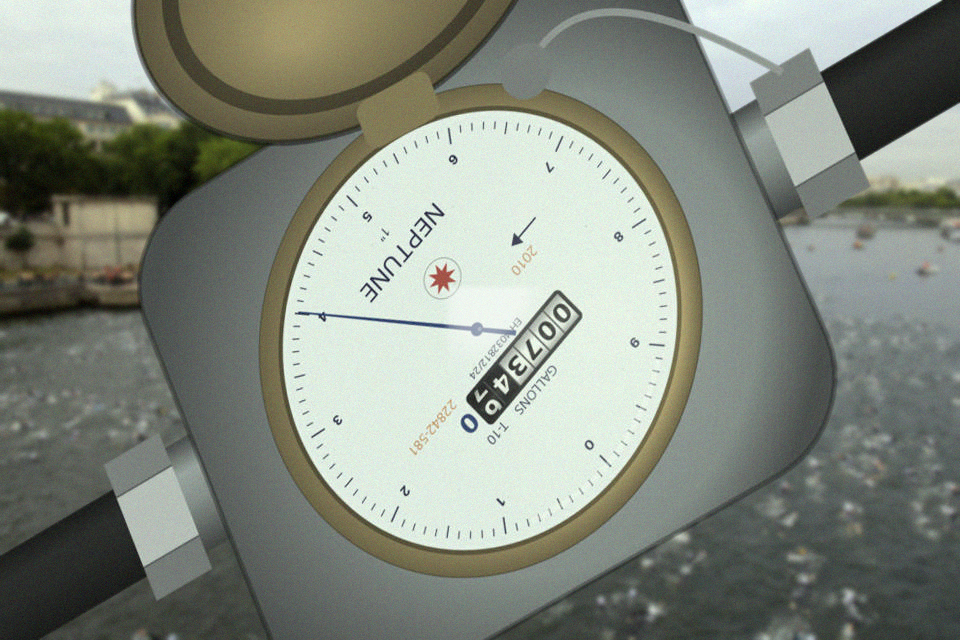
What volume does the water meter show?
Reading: 73464.0 gal
